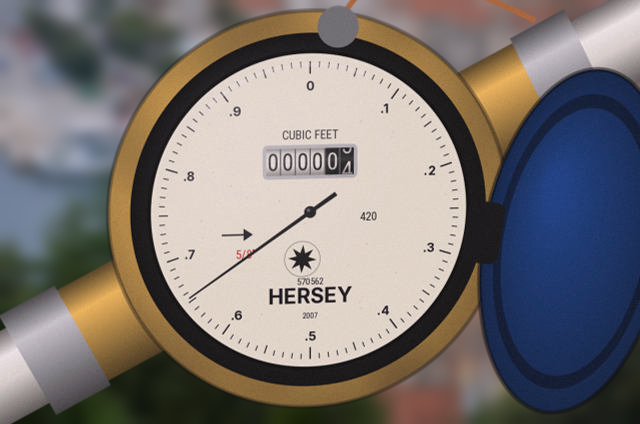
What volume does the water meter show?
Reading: 3.65 ft³
